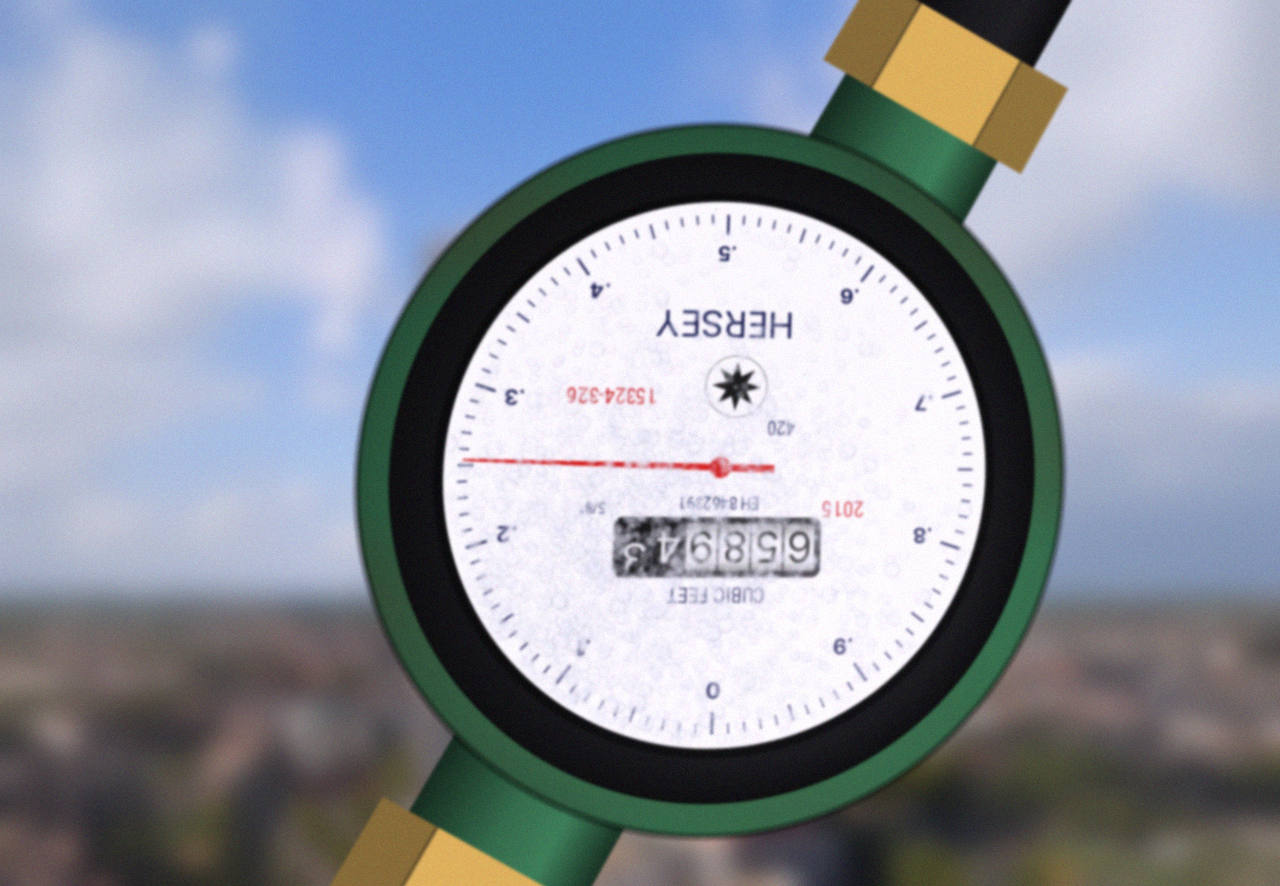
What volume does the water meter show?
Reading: 658943.25 ft³
